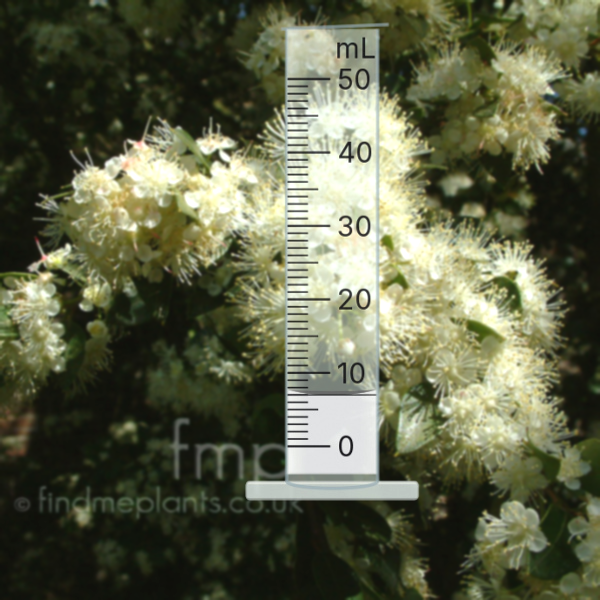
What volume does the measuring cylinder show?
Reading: 7 mL
